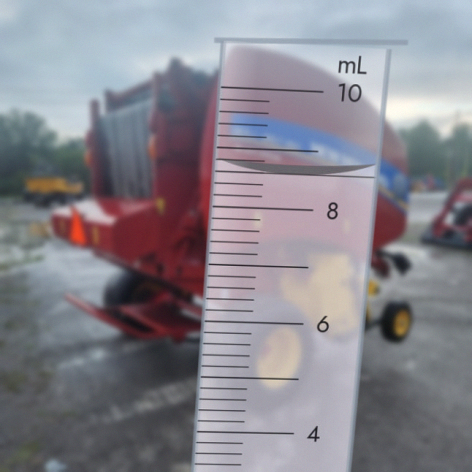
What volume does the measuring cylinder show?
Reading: 8.6 mL
